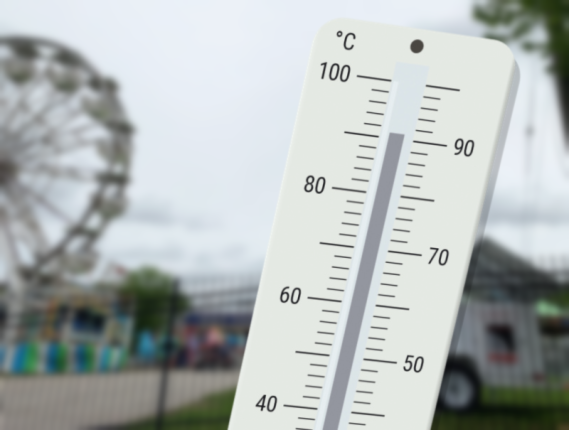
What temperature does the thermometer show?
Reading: 91 °C
